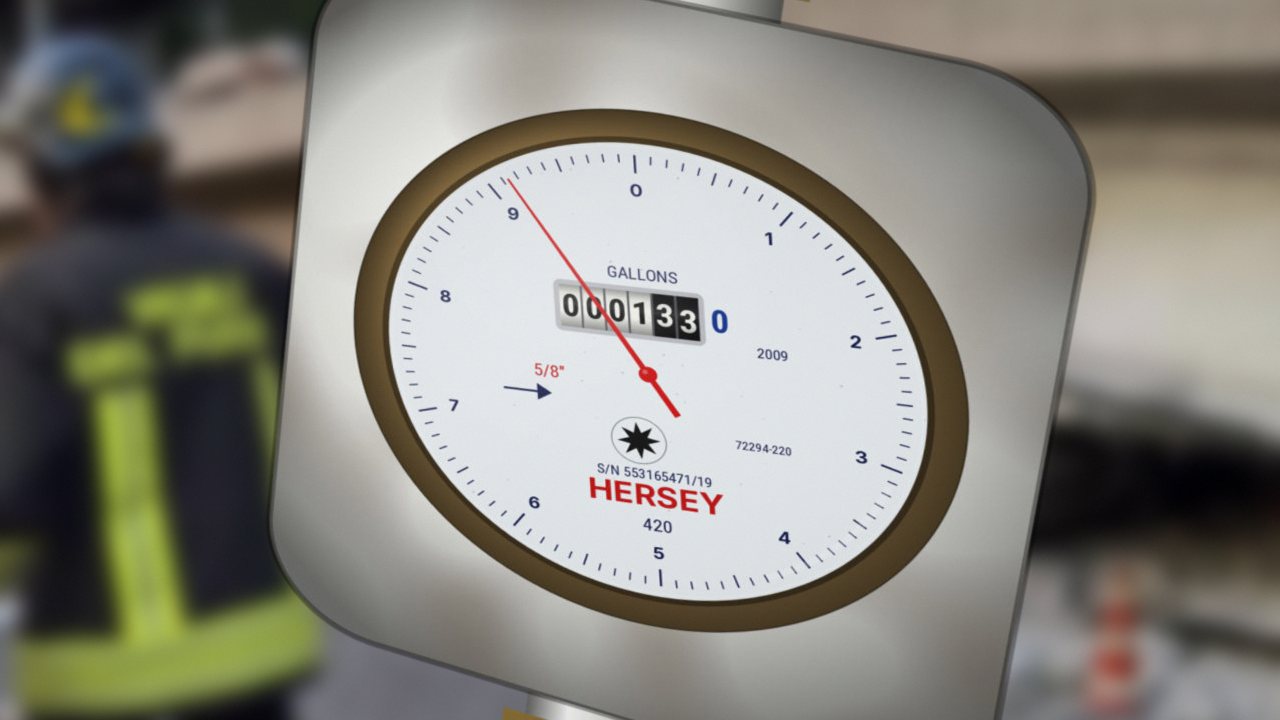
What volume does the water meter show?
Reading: 1329.1 gal
